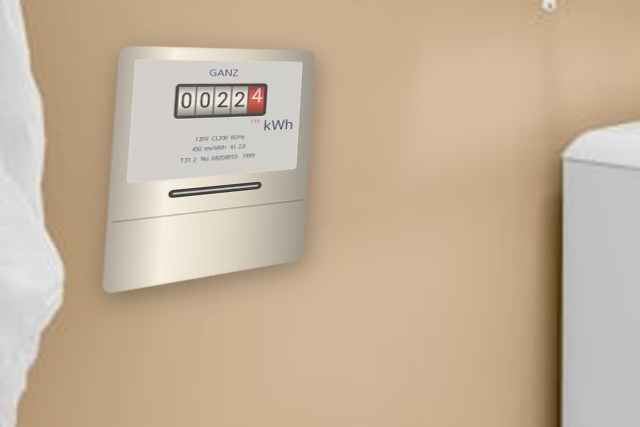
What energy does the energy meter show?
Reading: 22.4 kWh
